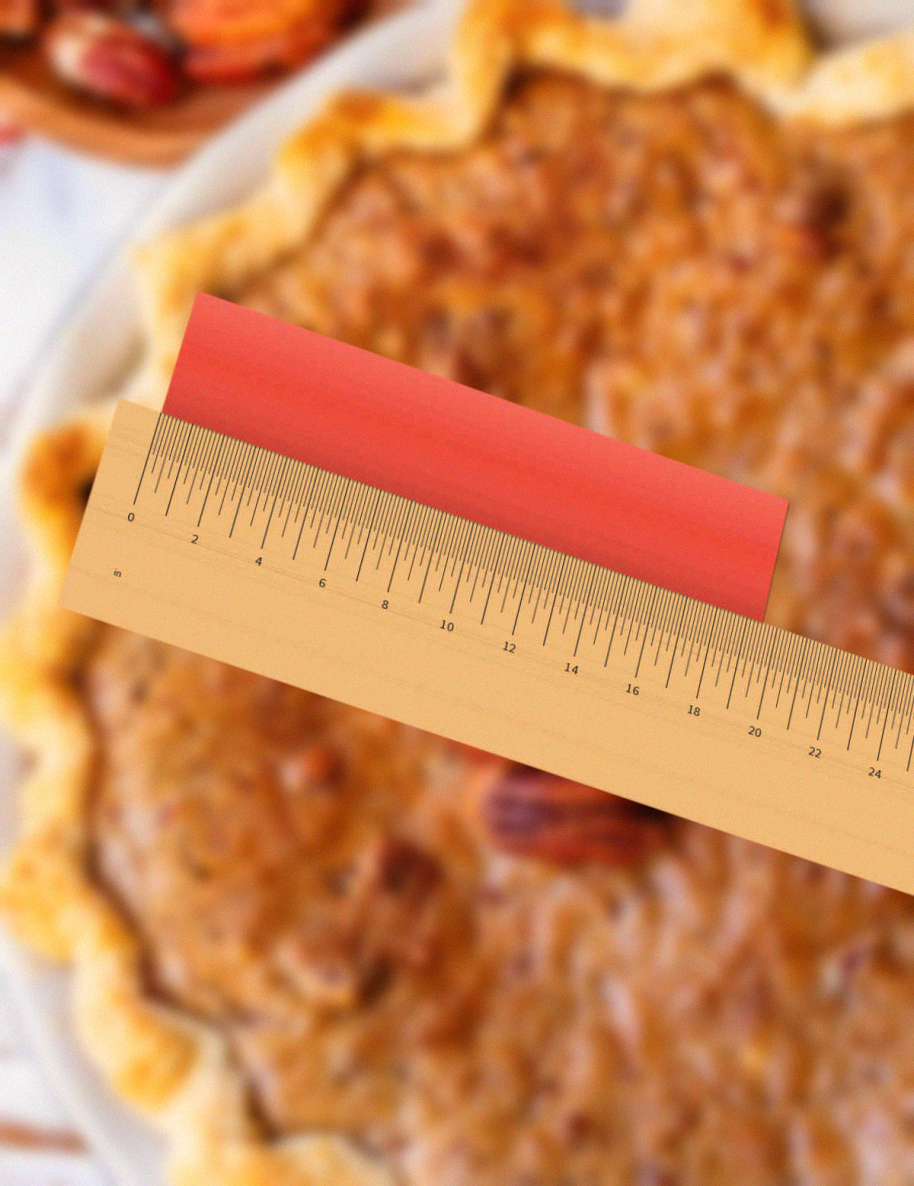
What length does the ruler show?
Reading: 19.5 in
